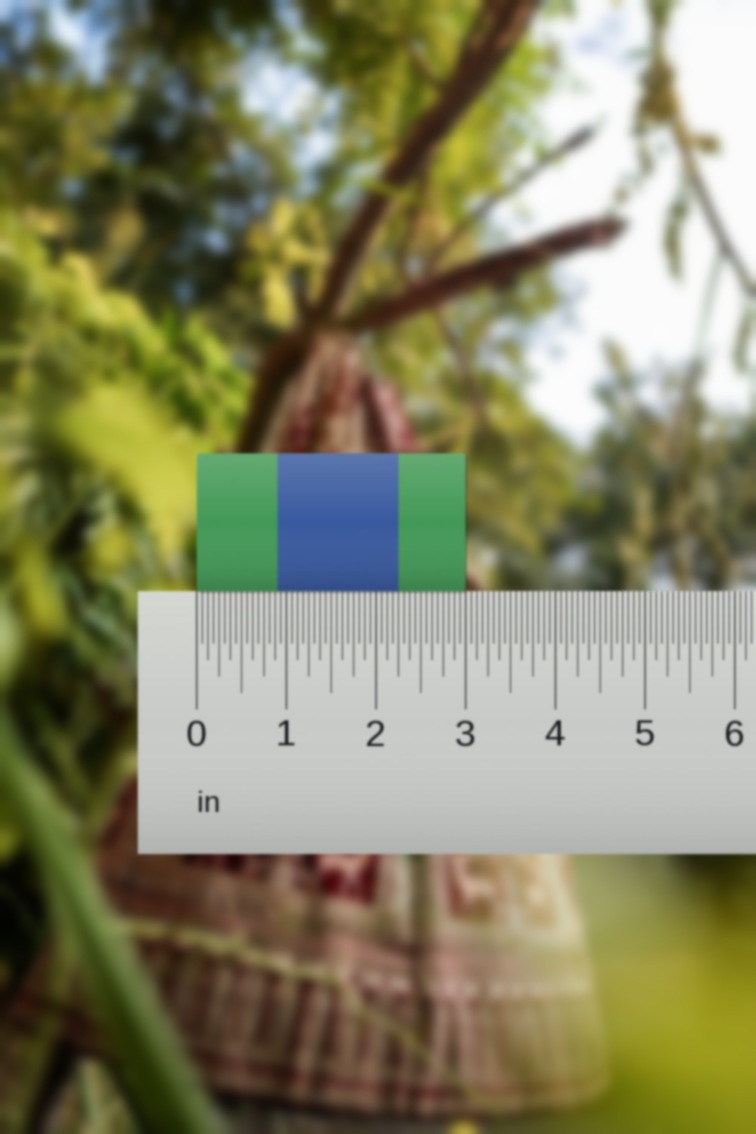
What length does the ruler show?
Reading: 3 in
